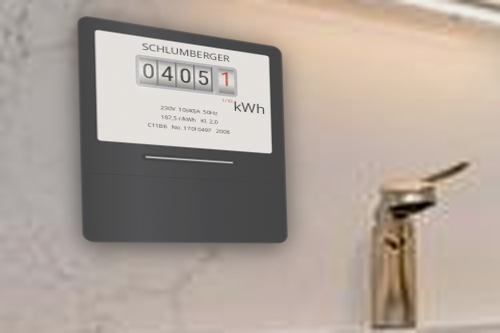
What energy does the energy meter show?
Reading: 405.1 kWh
